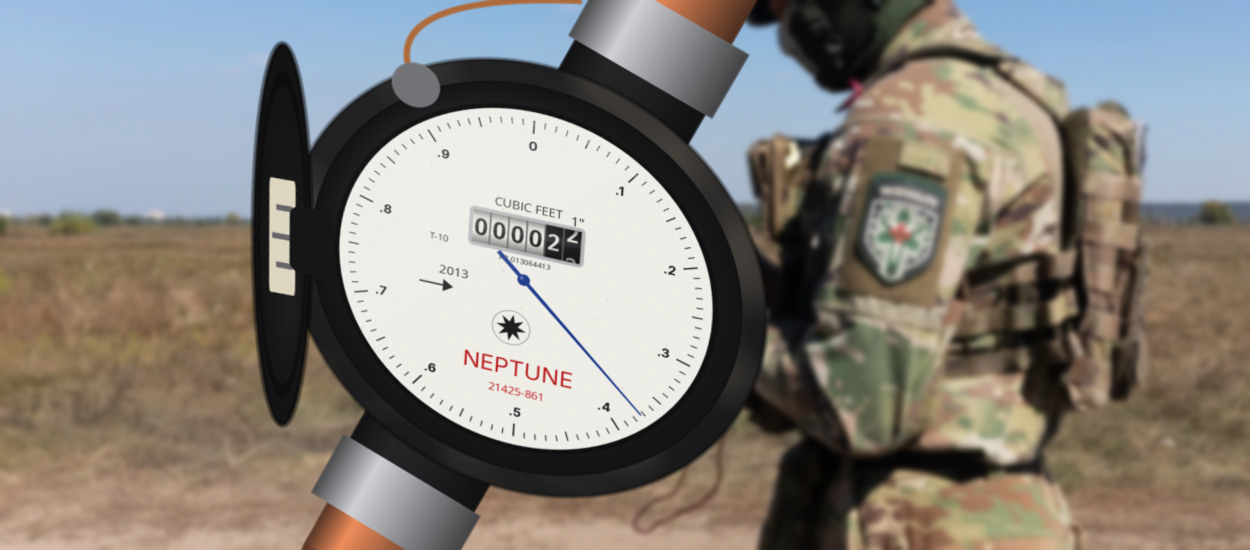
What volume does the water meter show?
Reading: 22.37 ft³
